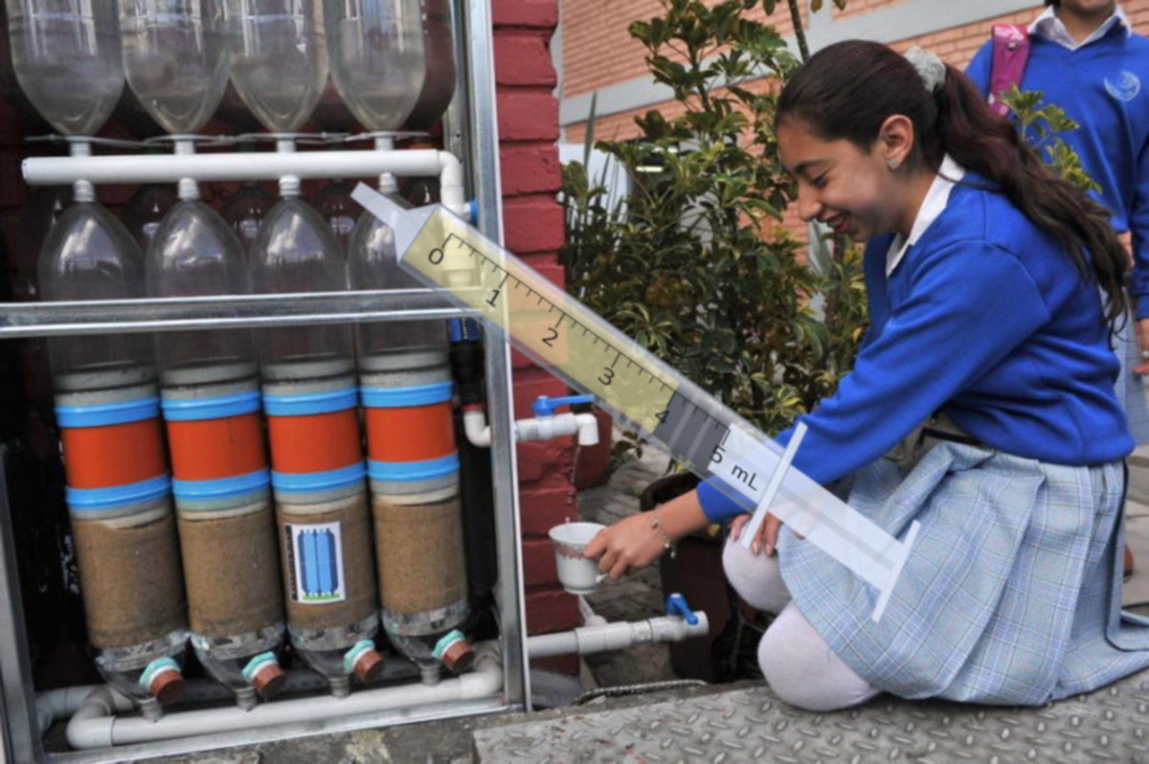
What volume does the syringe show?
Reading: 4 mL
